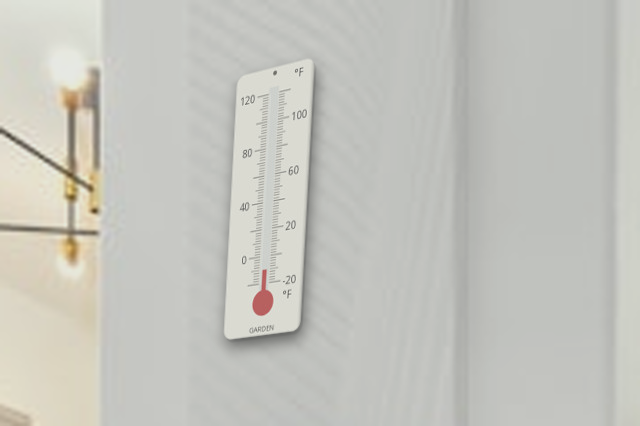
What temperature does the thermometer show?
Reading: -10 °F
